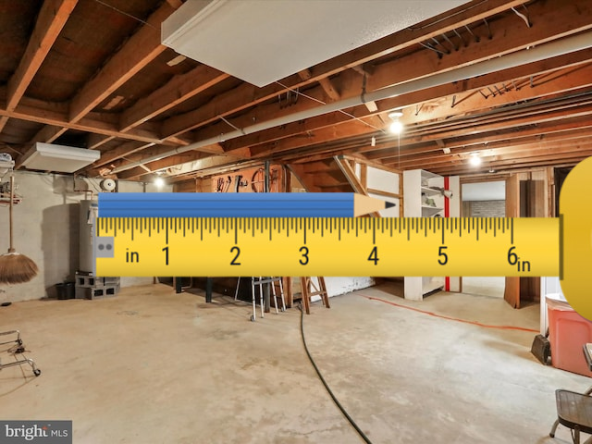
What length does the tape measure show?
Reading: 4.3125 in
